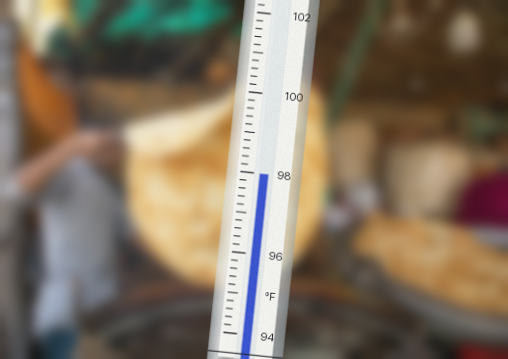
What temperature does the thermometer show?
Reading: 98 °F
